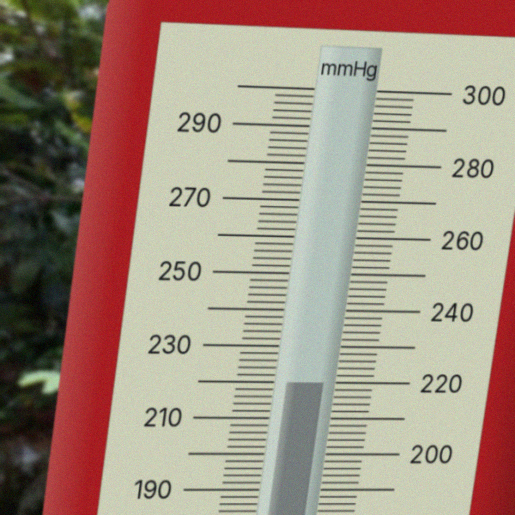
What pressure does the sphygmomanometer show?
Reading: 220 mmHg
